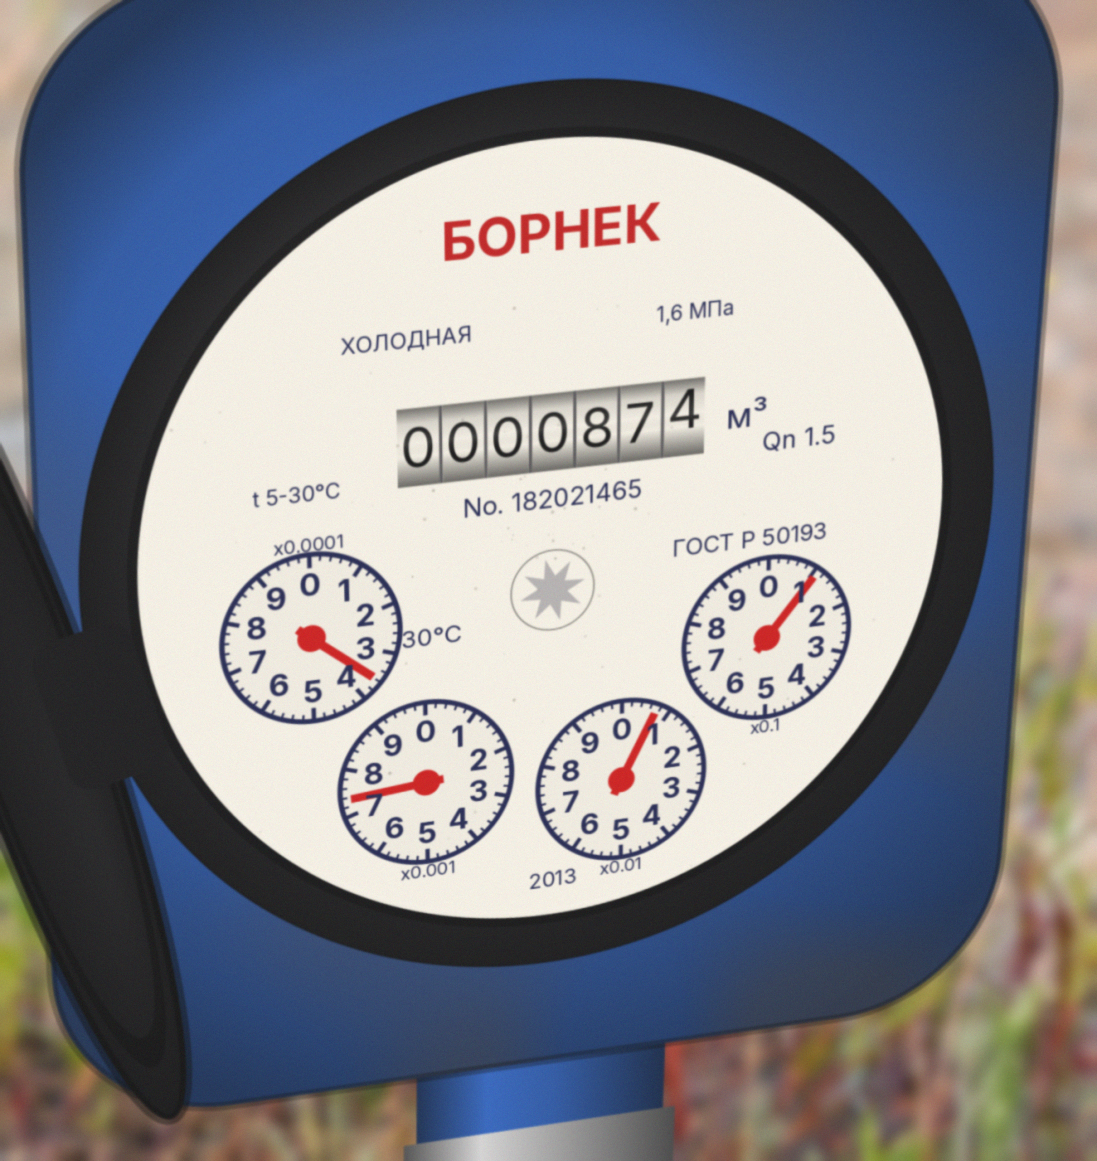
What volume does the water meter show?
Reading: 874.1073 m³
